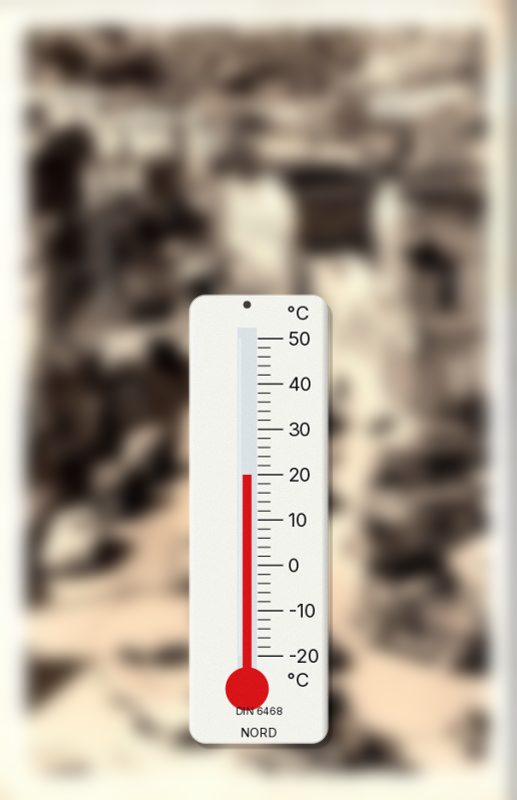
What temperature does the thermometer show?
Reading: 20 °C
